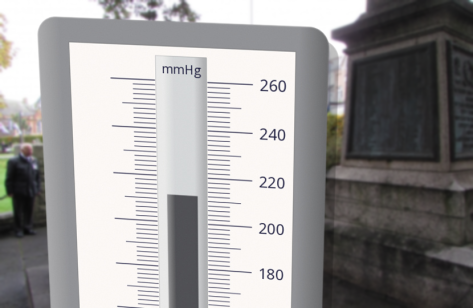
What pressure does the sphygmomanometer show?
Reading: 212 mmHg
